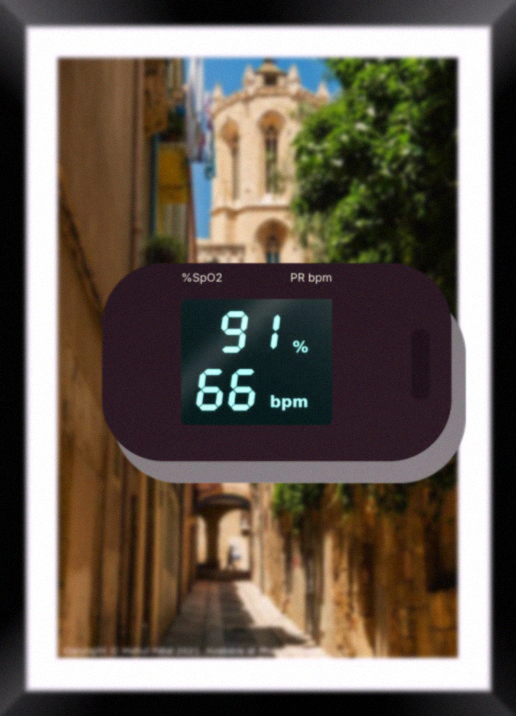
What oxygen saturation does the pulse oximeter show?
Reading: 91 %
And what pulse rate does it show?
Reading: 66 bpm
